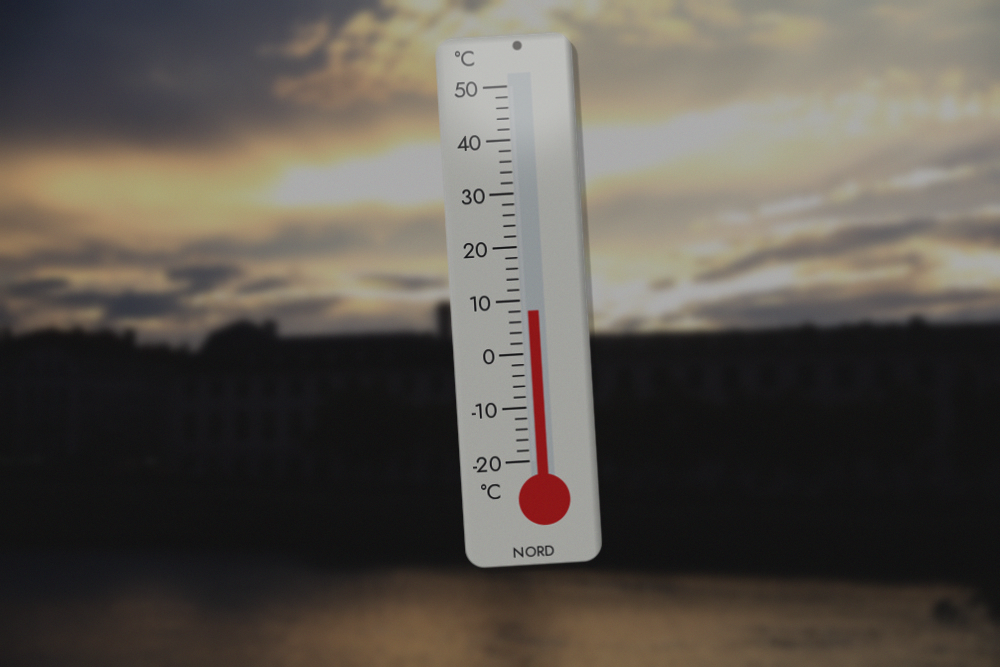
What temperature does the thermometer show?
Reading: 8 °C
